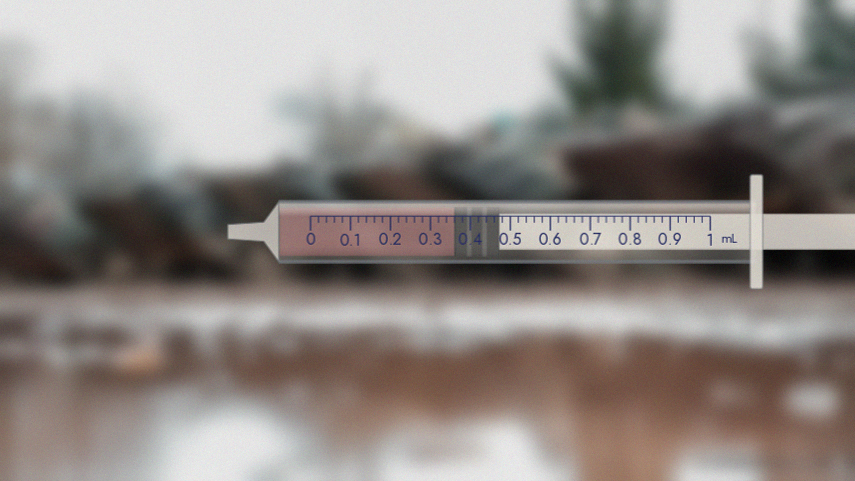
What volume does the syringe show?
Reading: 0.36 mL
